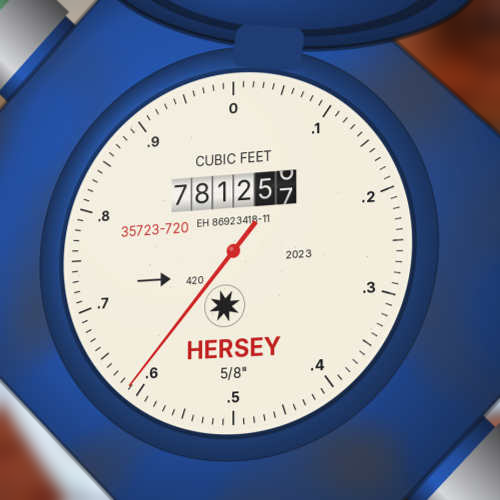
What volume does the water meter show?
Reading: 781256.61 ft³
